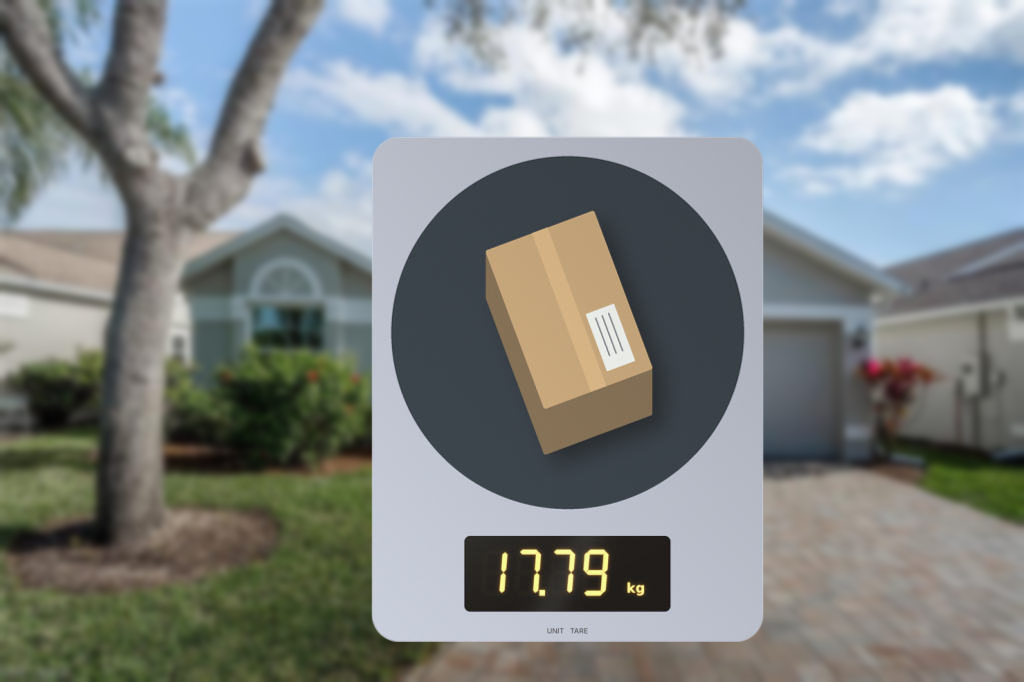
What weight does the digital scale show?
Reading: 17.79 kg
